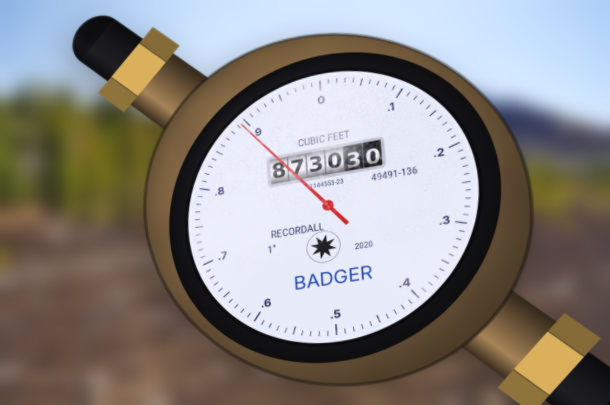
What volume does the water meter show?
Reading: 873029.89 ft³
